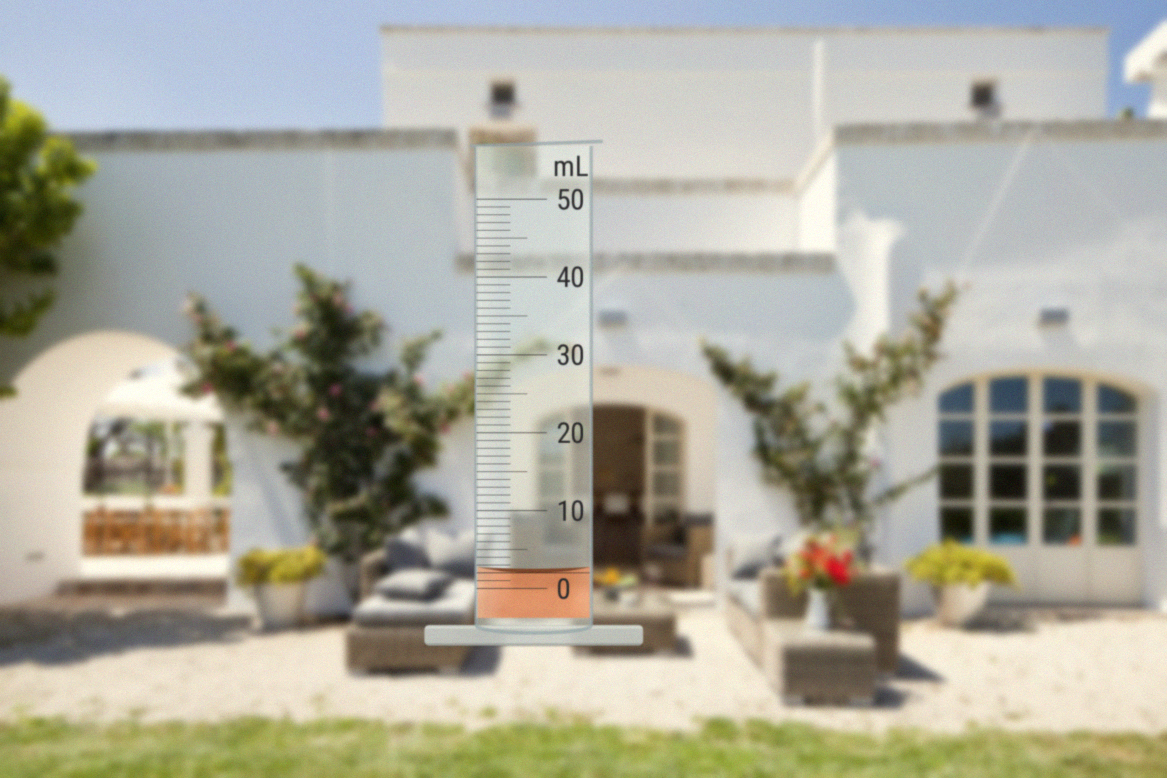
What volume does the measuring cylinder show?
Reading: 2 mL
